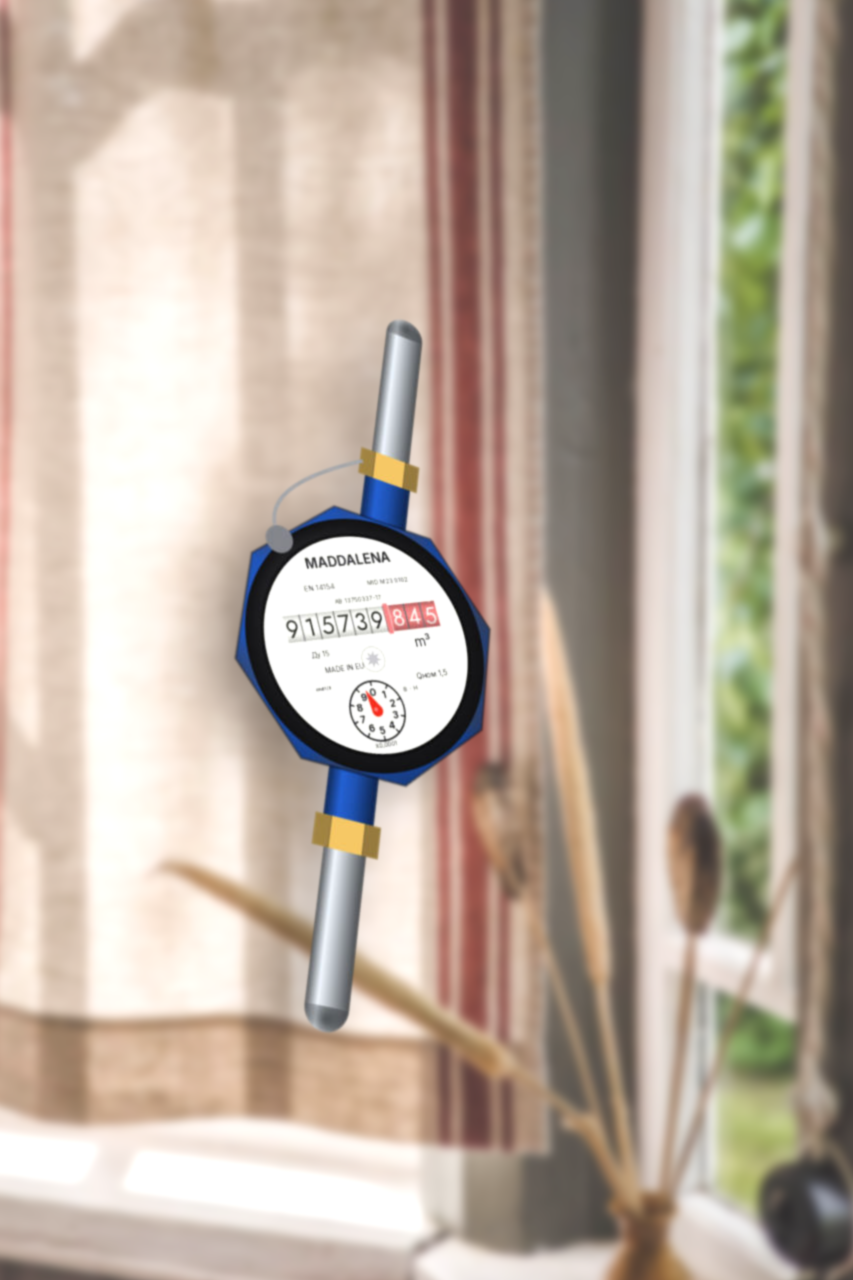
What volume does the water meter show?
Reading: 915739.8449 m³
